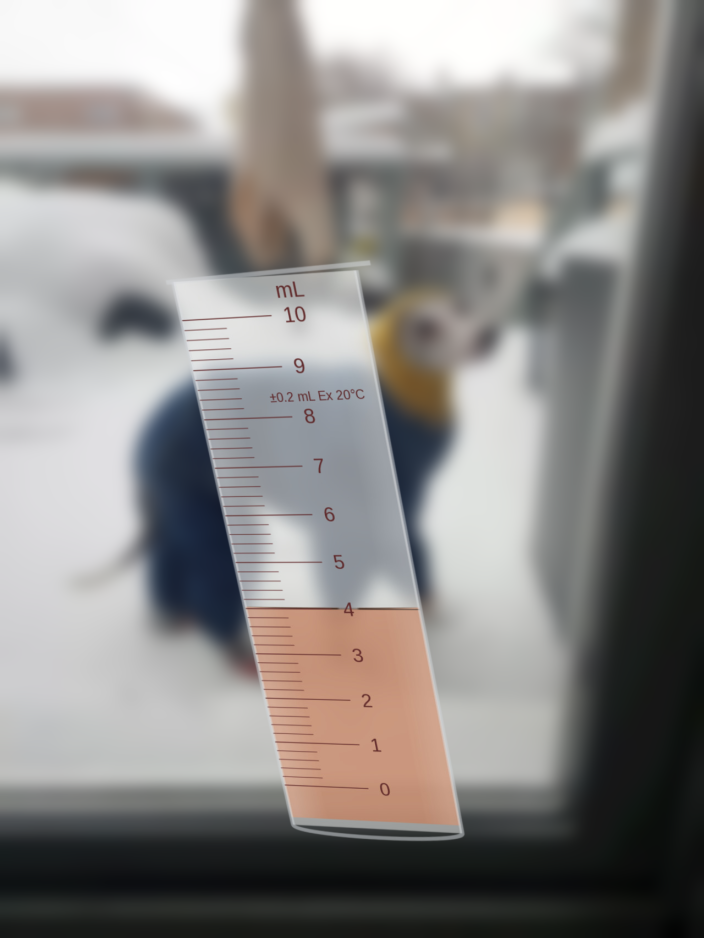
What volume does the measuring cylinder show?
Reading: 4 mL
